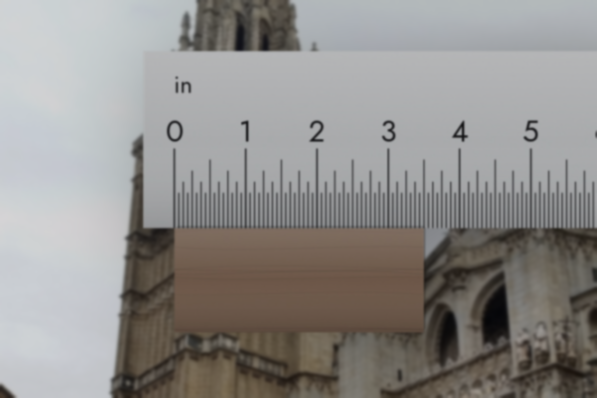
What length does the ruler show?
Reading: 3.5 in
